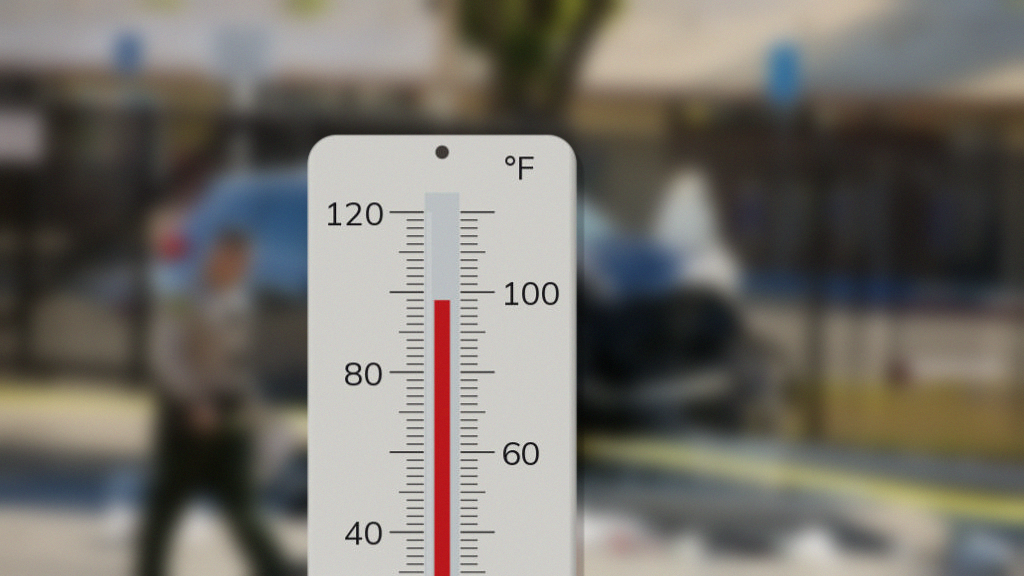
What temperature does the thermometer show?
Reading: 98 °F
